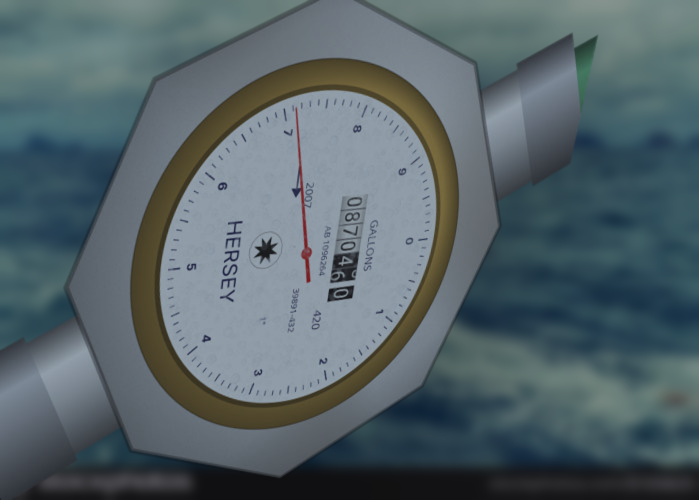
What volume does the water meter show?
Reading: 870457.1 gal
